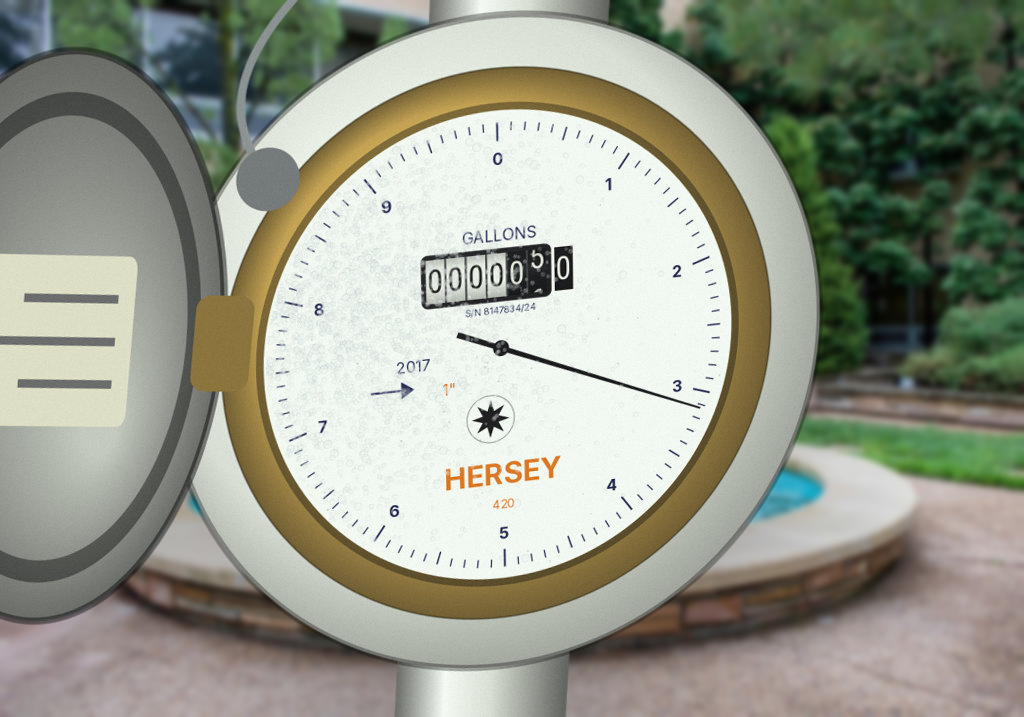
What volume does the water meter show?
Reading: 53.1 gal
